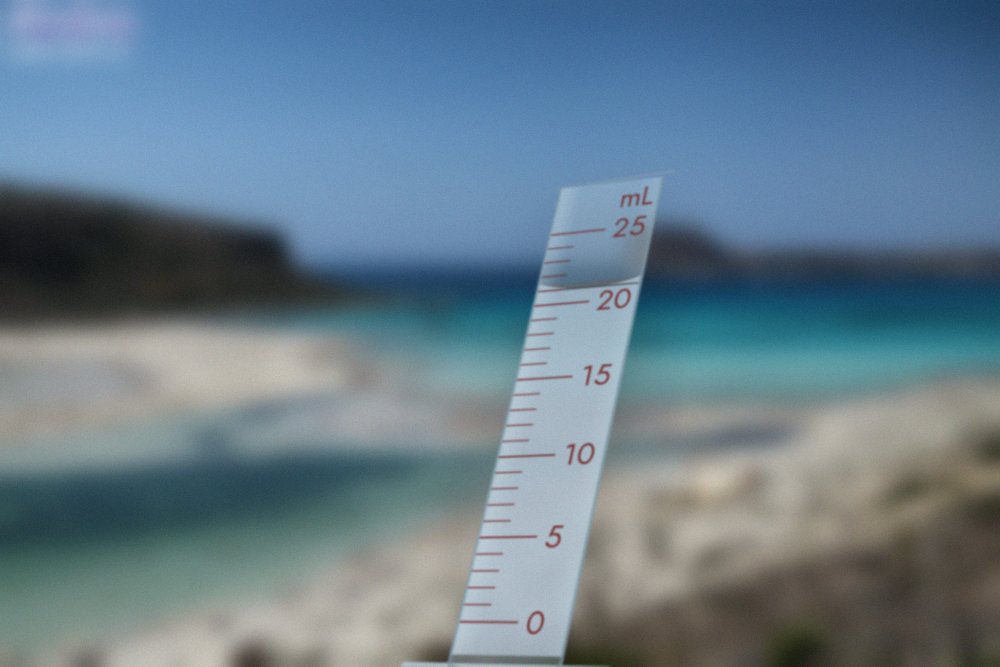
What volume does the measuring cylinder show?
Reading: 21 mL
